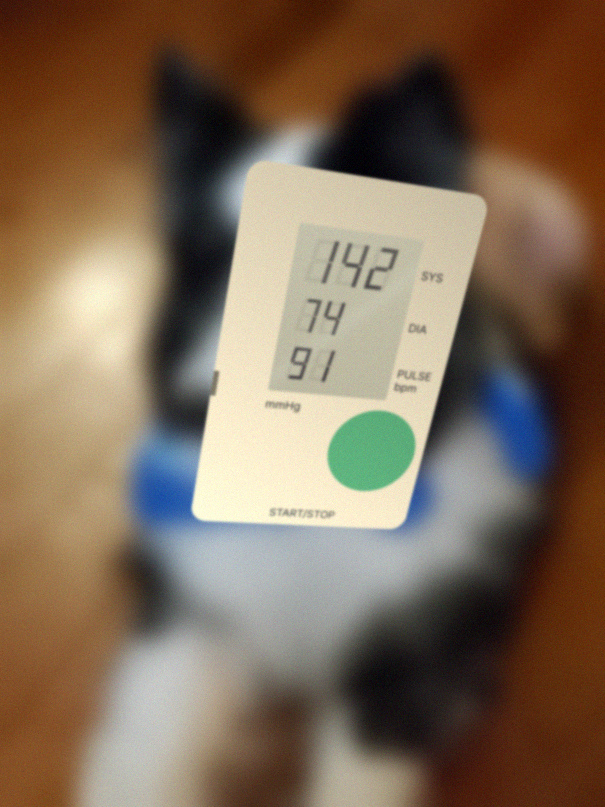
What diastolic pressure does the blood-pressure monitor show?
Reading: 74 mmHg
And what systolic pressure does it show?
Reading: 142 mmHg
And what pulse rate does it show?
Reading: 91 bpm
